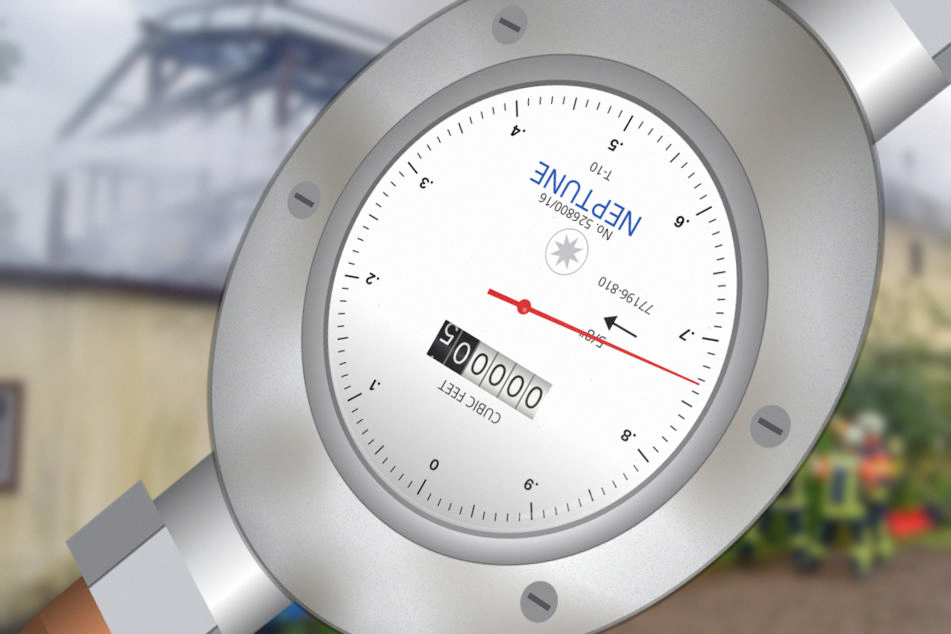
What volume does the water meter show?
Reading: 4.73 ft³
